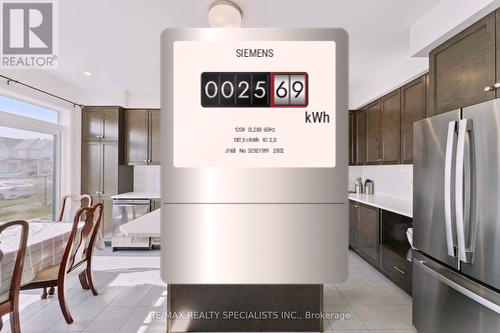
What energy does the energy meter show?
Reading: 25.69 kWh
